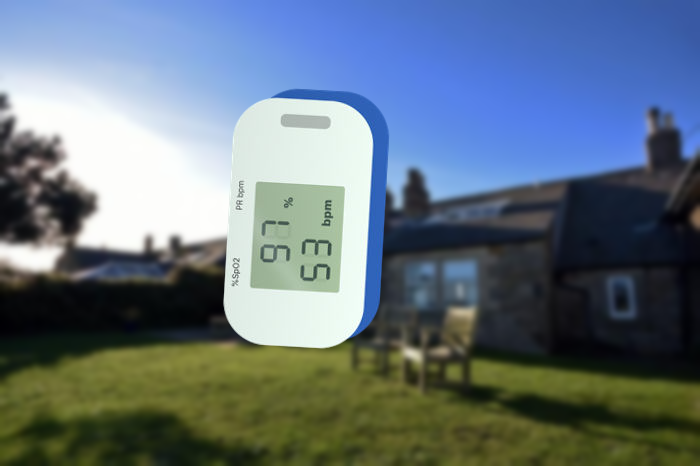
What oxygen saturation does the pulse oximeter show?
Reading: 97 %
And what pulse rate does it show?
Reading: 53 bpm
